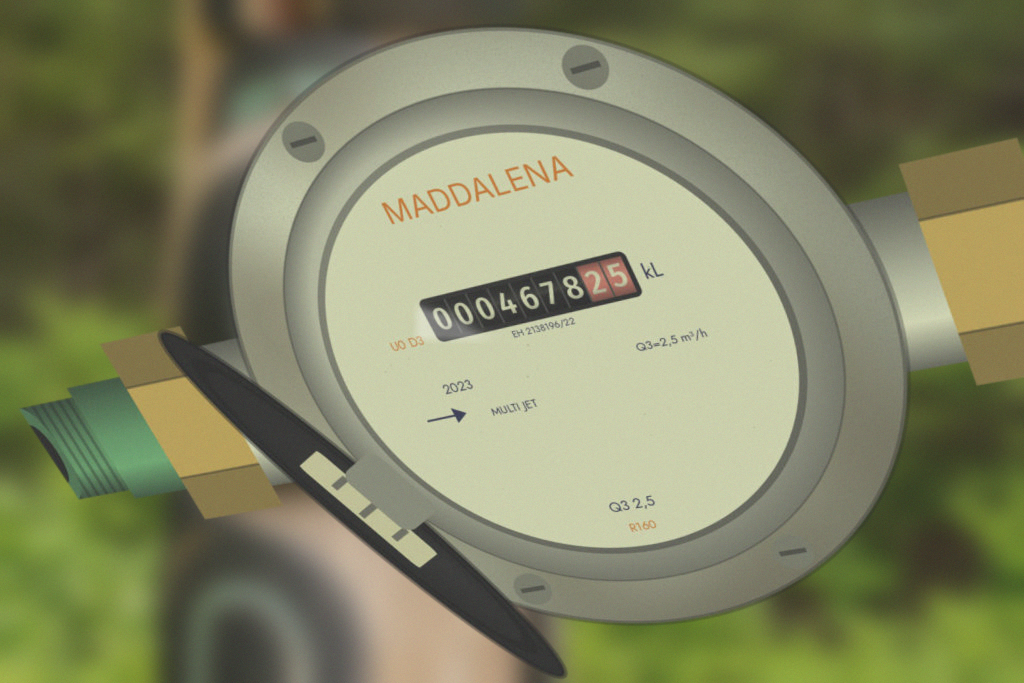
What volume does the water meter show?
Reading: 4678.25 kL
